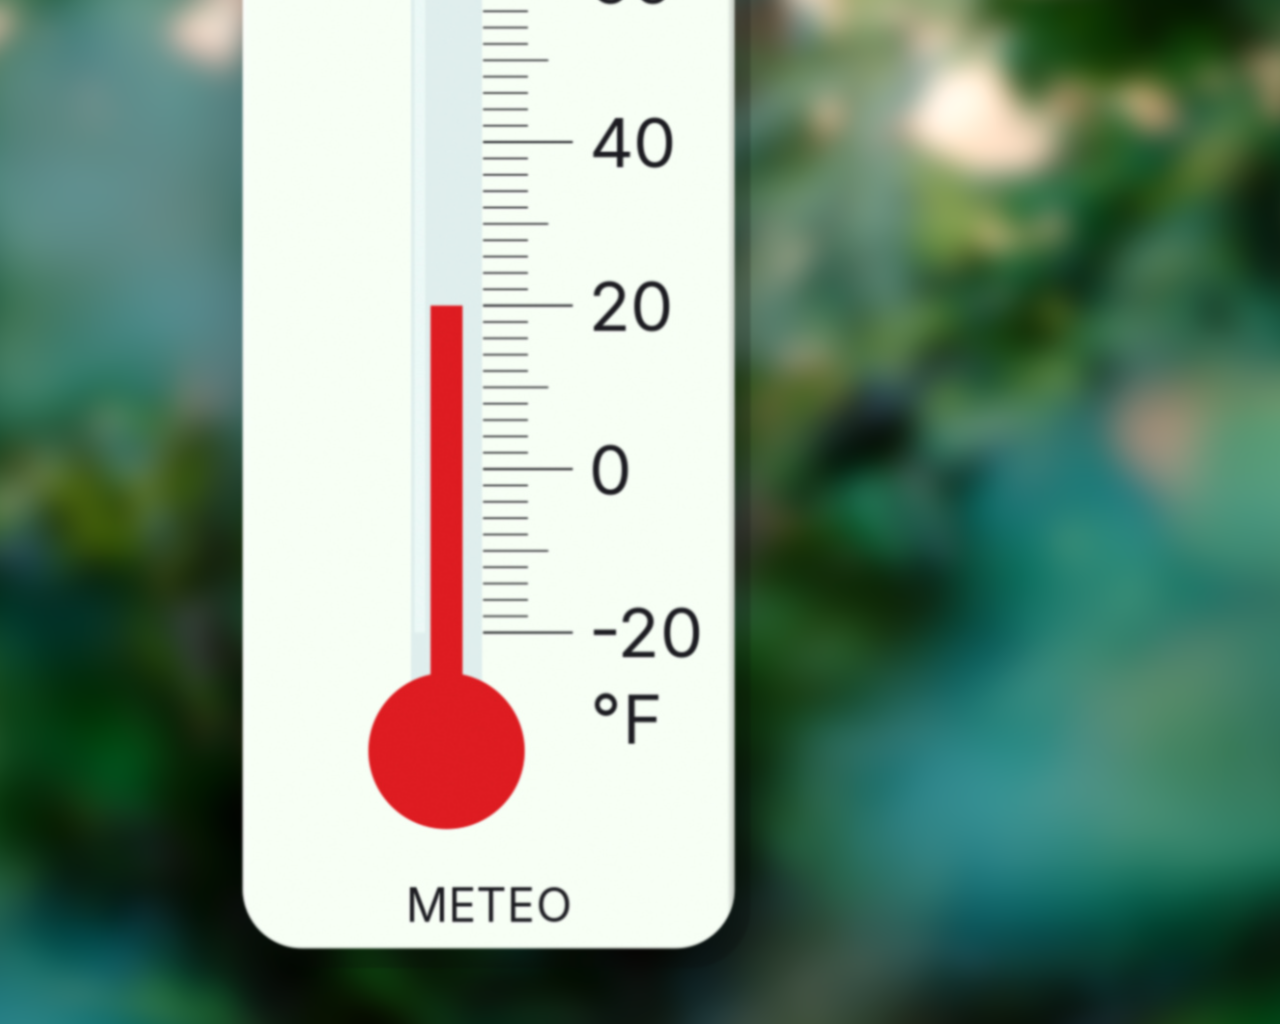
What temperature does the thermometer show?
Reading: 20 °F
